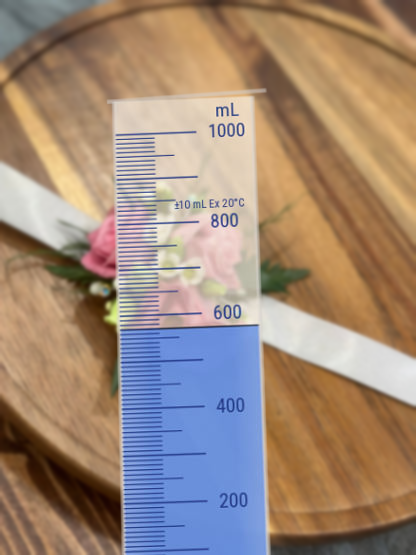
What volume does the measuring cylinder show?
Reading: 570 mL
